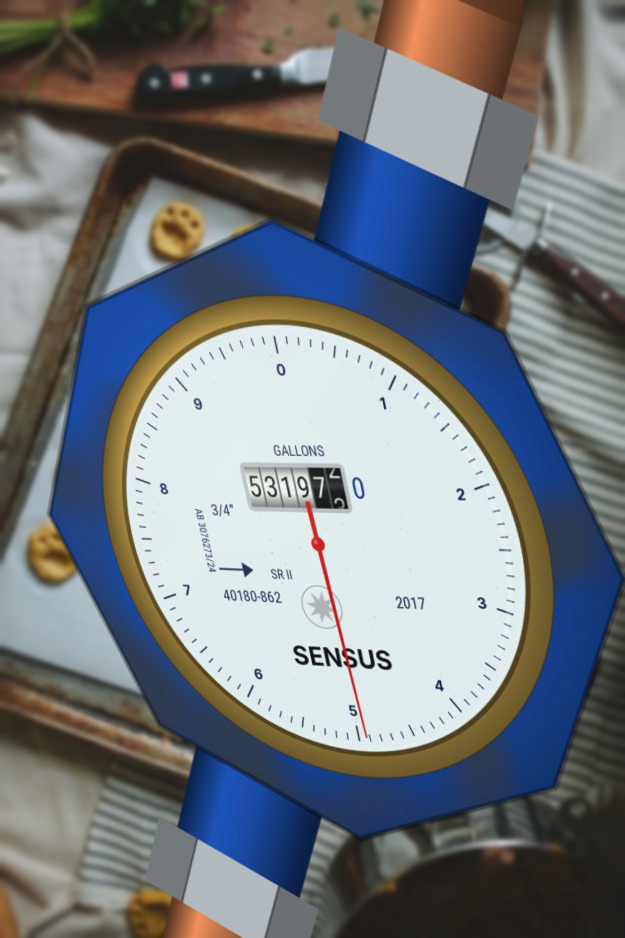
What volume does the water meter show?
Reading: 5319724.9 gal
